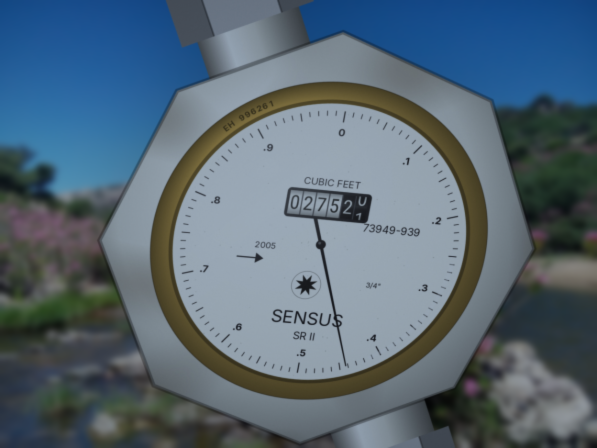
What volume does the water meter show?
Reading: 27520.44 ft³
